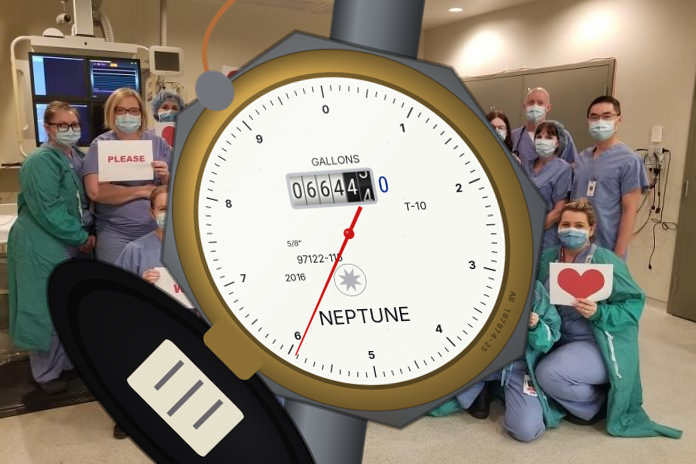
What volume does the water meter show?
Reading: 664435.9 gal
